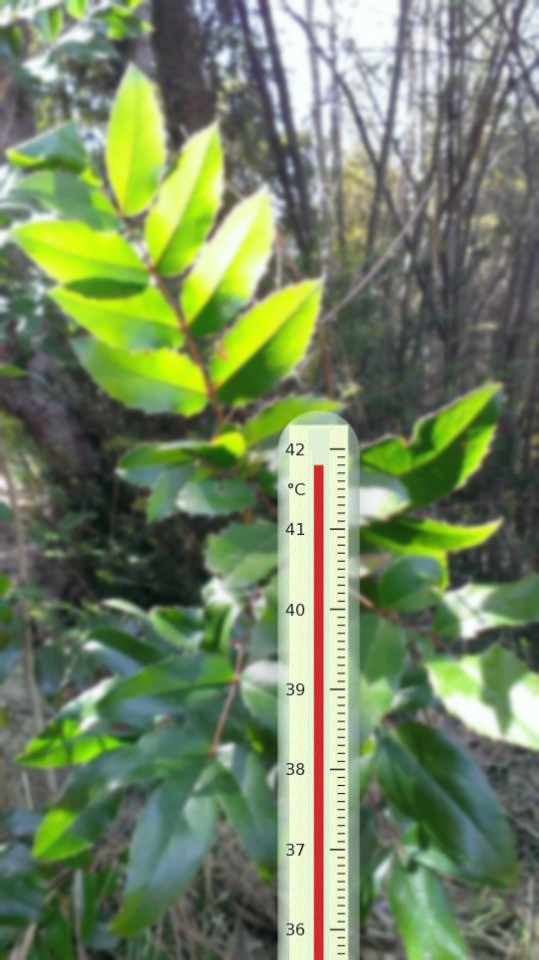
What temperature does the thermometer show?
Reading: 41.8 °C
